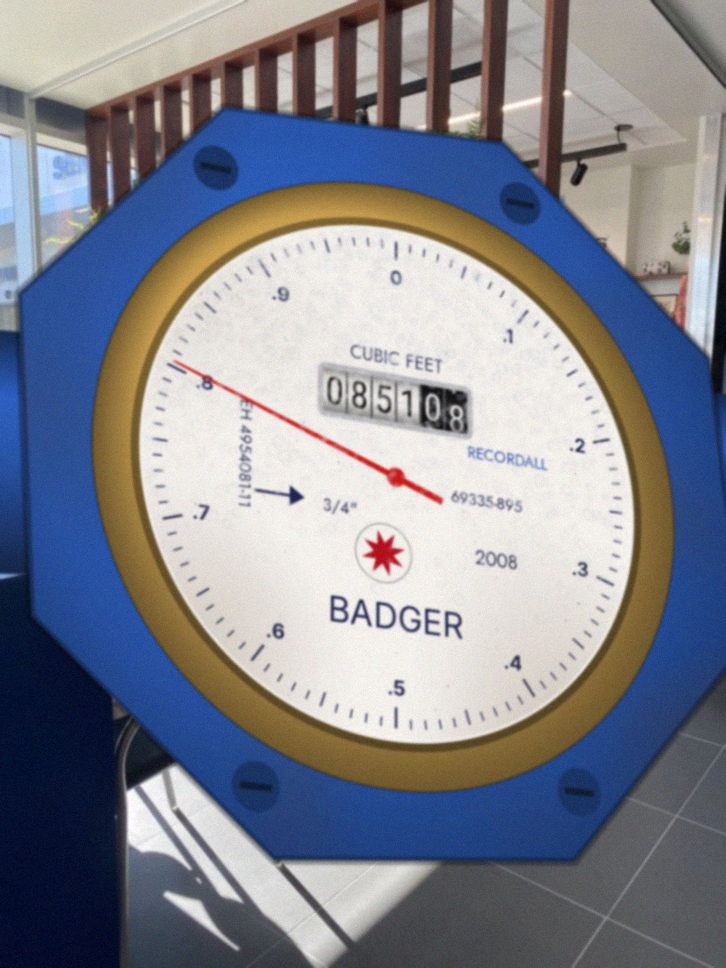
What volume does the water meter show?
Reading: 85107.80 ft³
